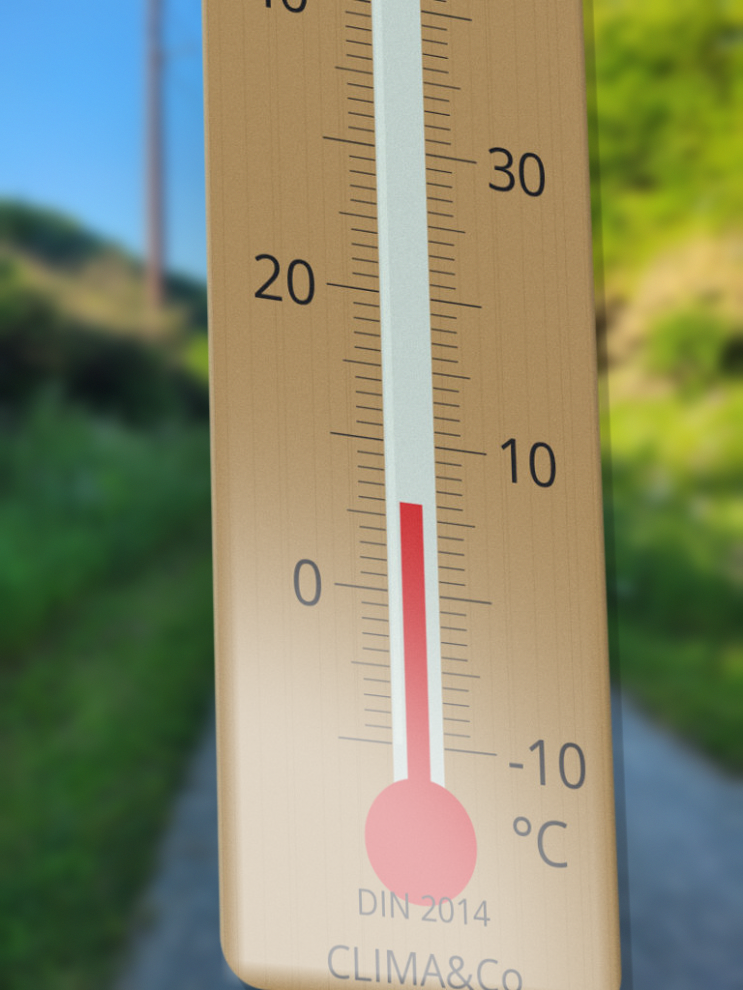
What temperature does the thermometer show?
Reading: 6 °C
